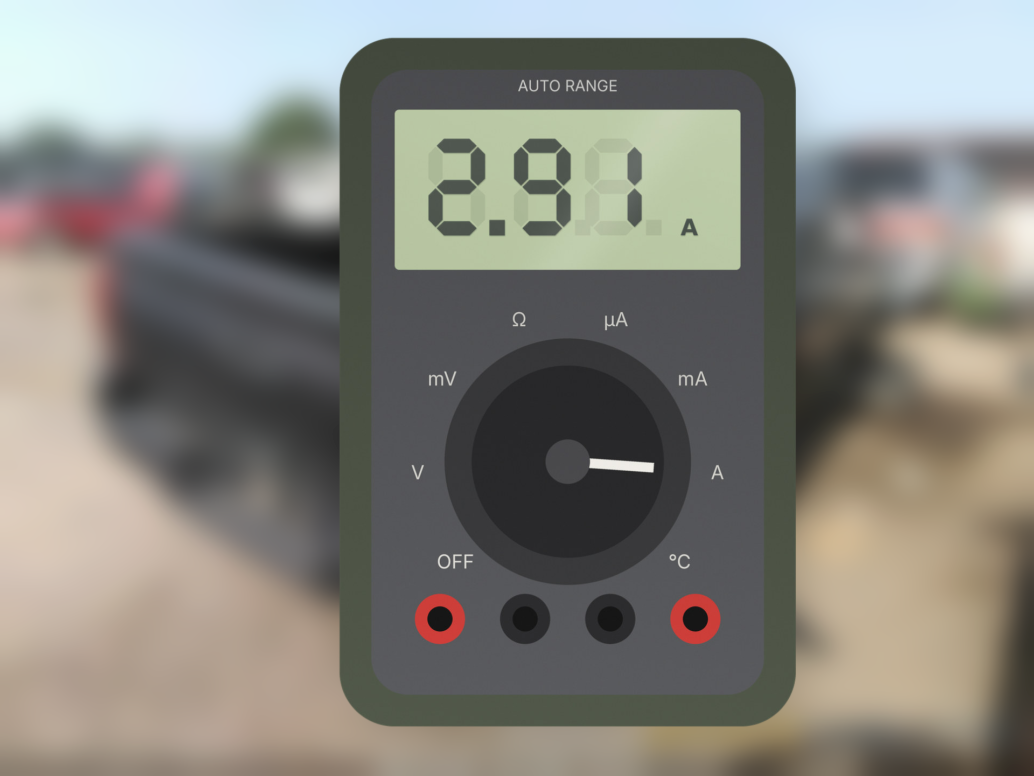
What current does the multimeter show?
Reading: 2.91 A
